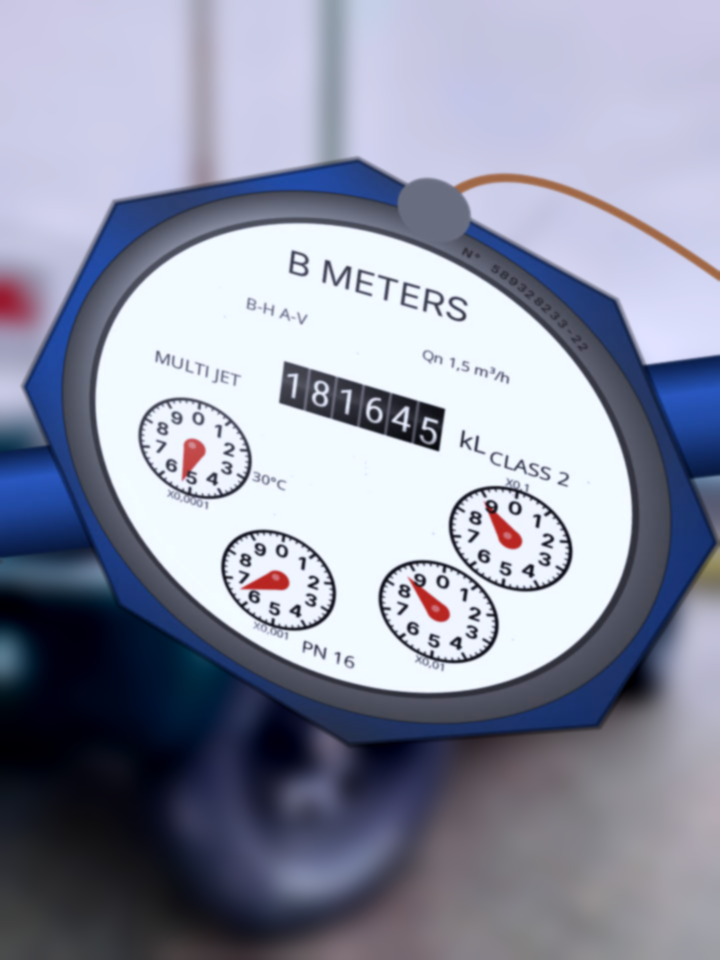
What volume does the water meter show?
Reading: 181644.8865 kL
